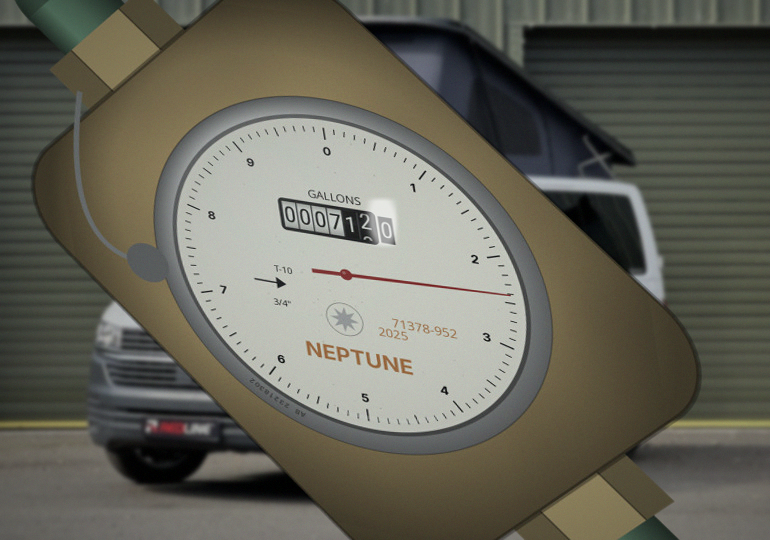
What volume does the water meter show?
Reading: 7122.4 gal
